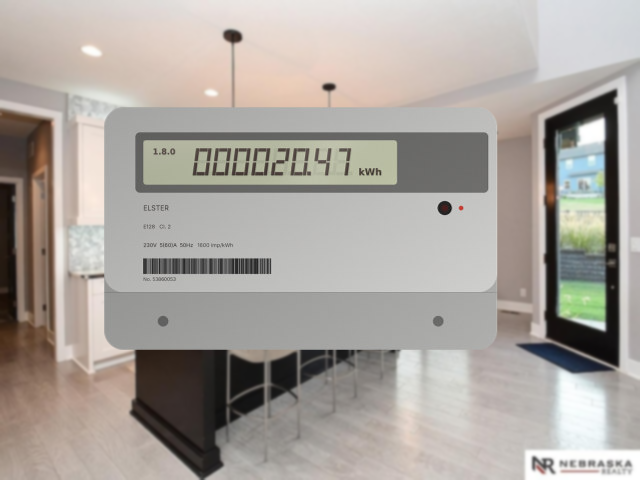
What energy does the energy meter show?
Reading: 20.47 kWh
